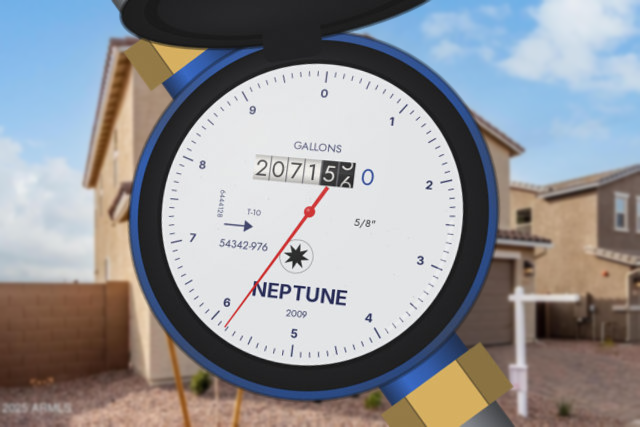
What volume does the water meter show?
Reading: 2071555.8 gal
